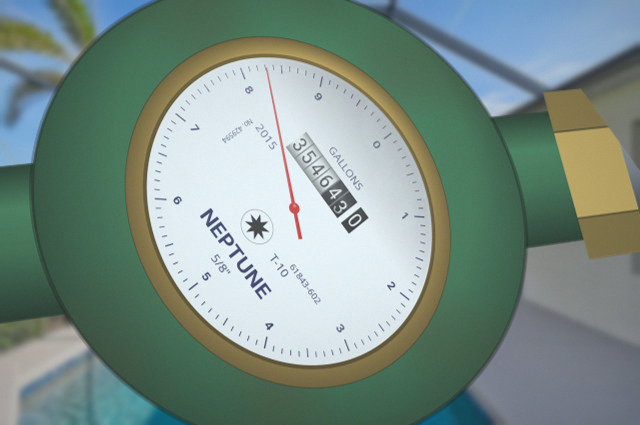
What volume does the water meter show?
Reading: 3546428.3 gal
